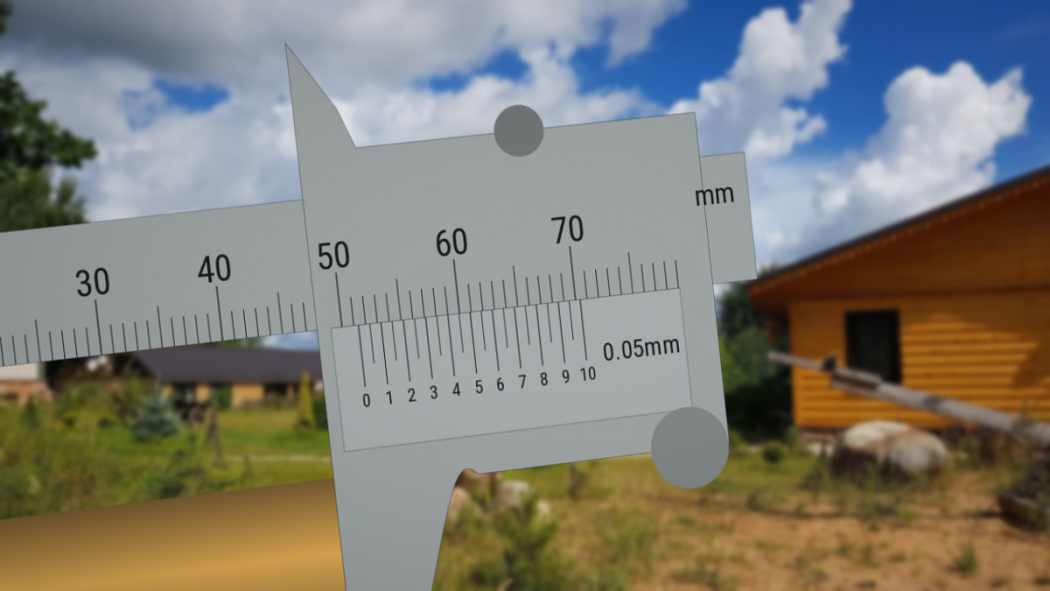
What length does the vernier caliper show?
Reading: 51.4 mm
